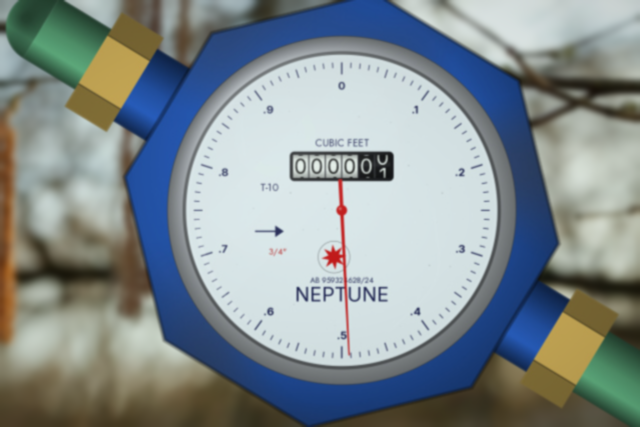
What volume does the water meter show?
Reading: 0.49 ft³
